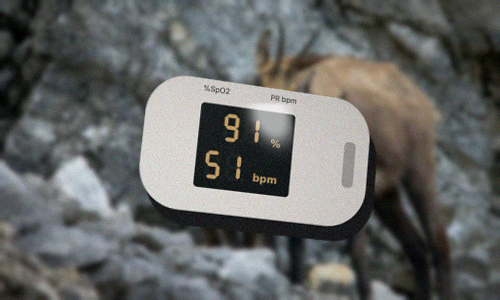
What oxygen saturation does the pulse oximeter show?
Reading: 91 %
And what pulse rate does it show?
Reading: 51 bpm
